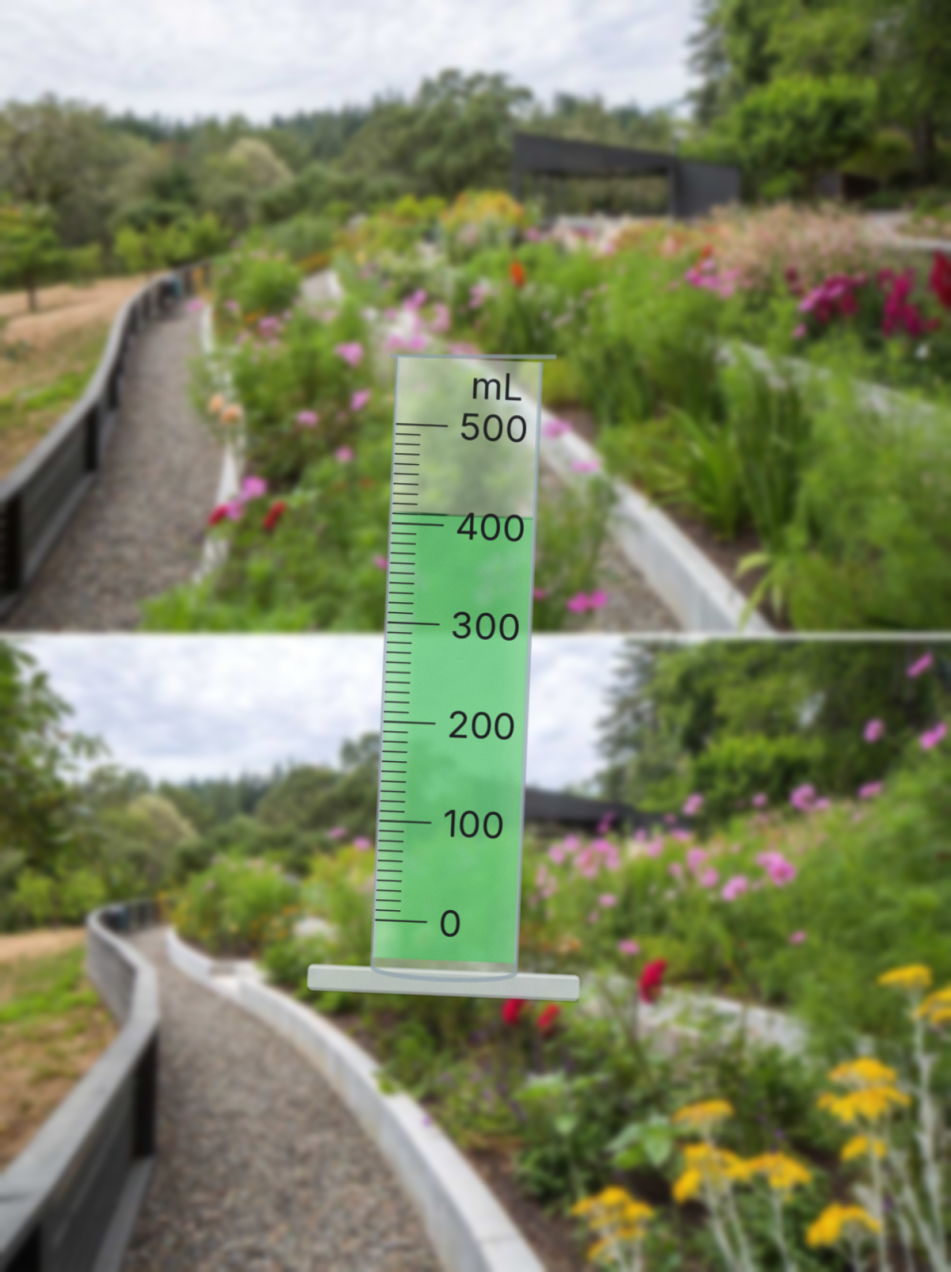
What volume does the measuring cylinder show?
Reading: 410 mL
